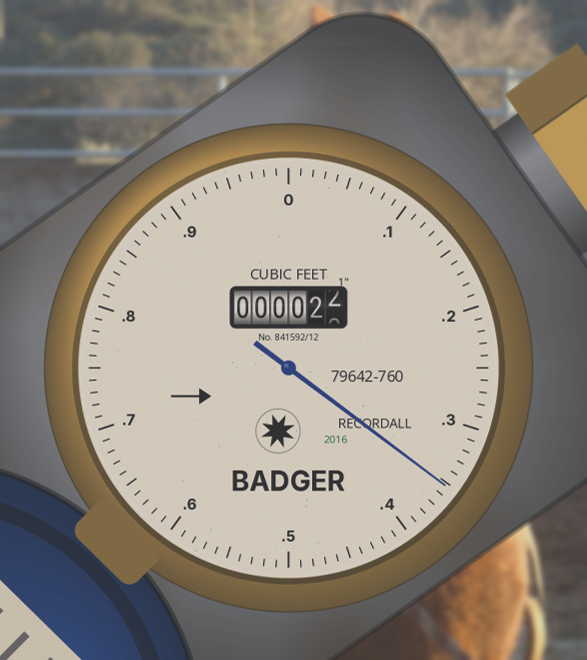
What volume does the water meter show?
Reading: 22.35 ft³
